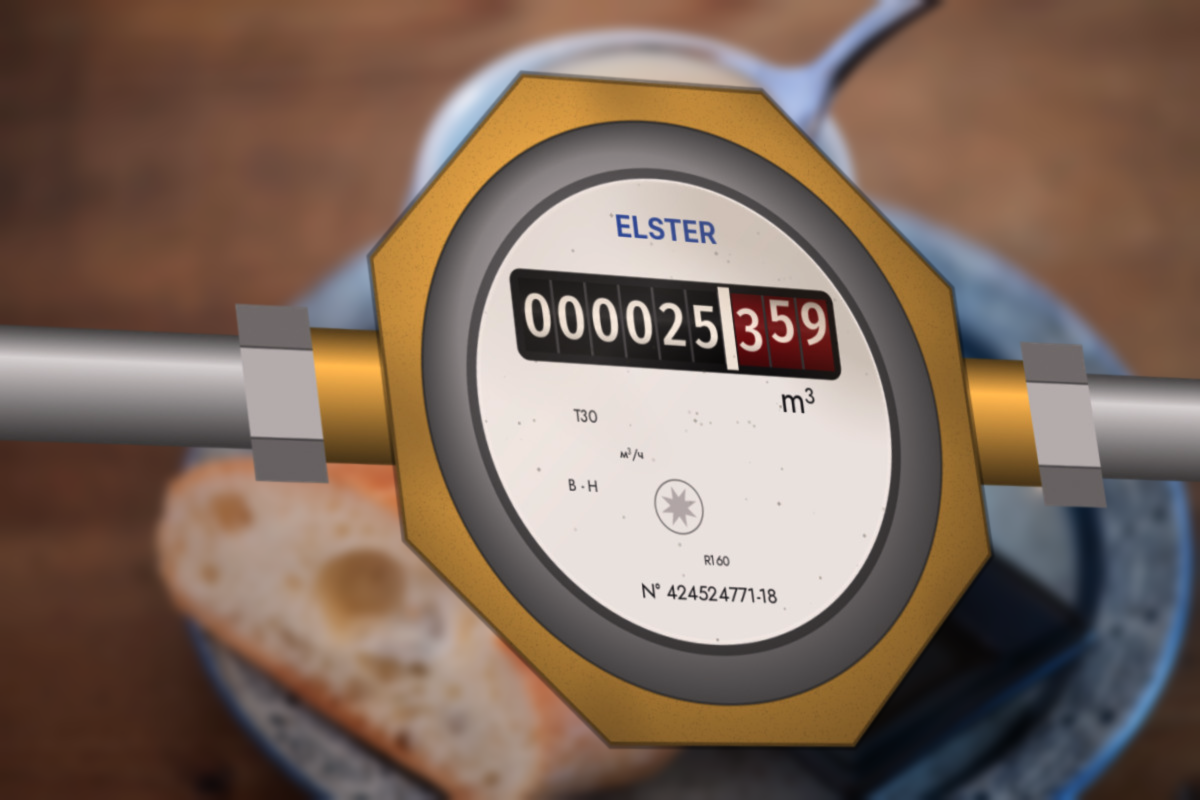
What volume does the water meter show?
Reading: 25.359 m³
